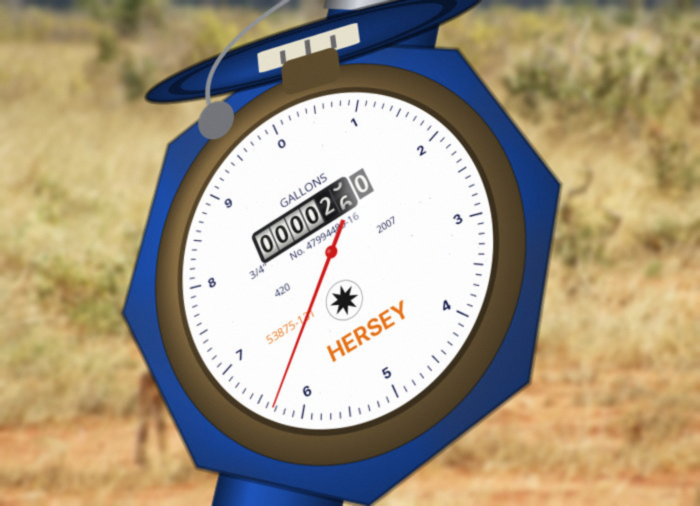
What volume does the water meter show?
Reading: 256.3 gal
